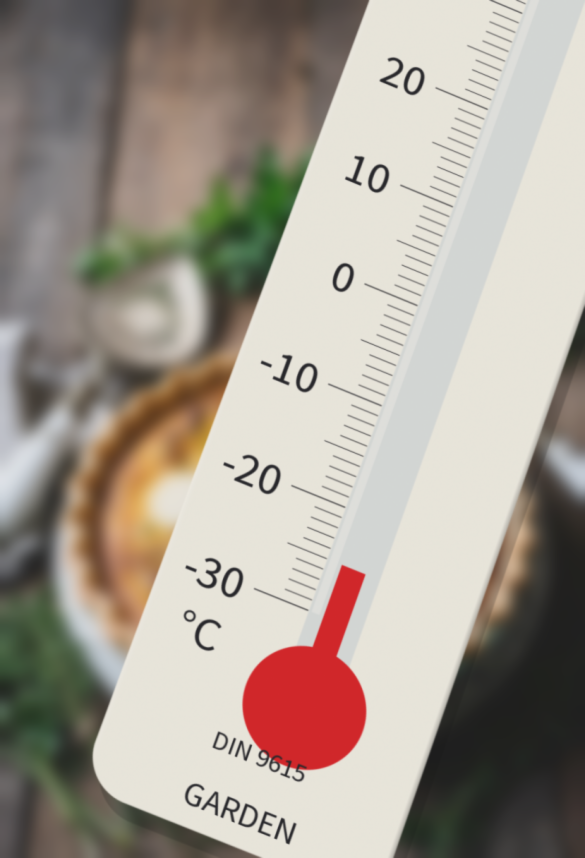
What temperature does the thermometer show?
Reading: -25 °C
